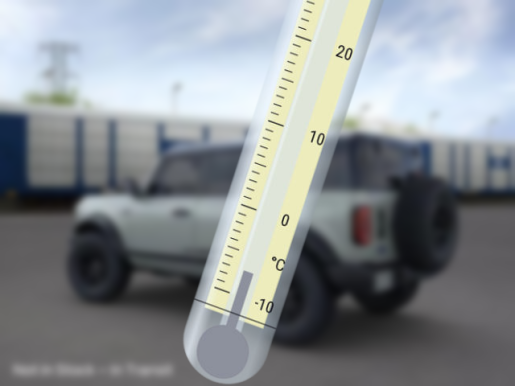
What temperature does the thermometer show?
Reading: -7 °C
